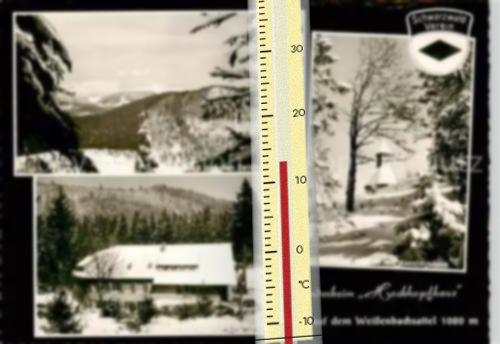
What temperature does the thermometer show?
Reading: 13 °C
